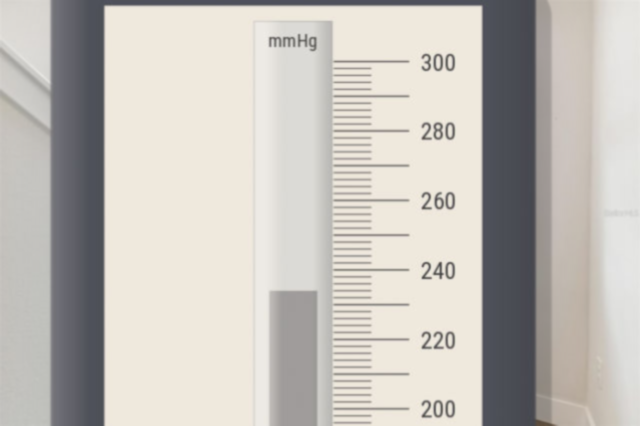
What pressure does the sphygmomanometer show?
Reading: 234 mmHg
